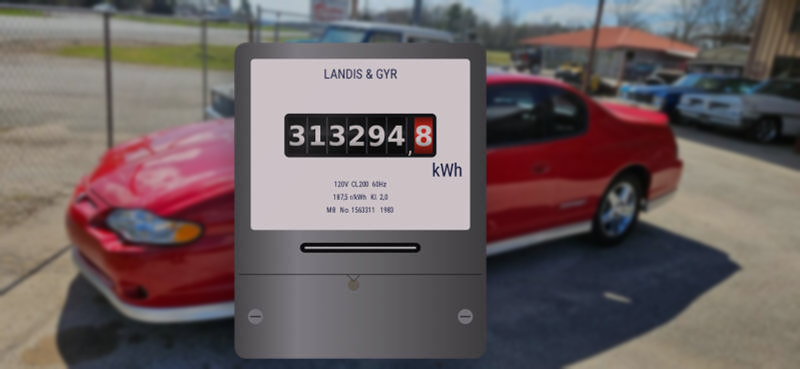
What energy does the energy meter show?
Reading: 313294.8 kWh
